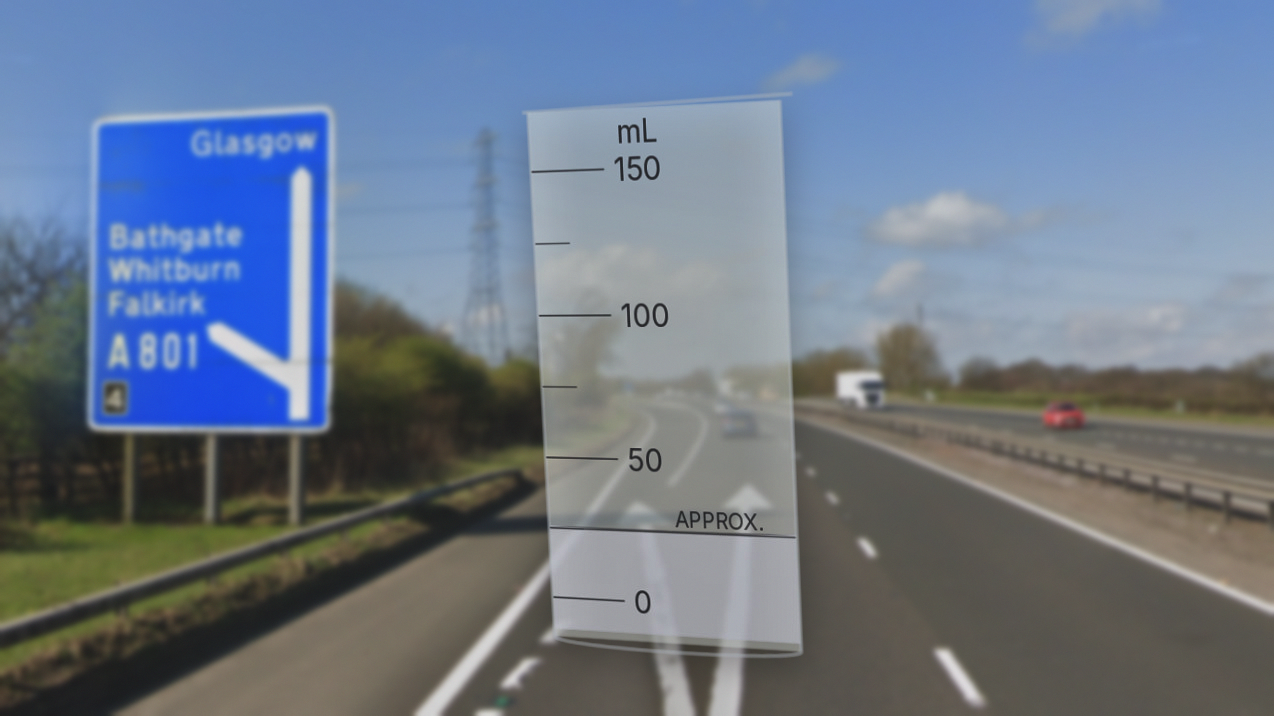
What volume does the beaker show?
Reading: 25 mL
